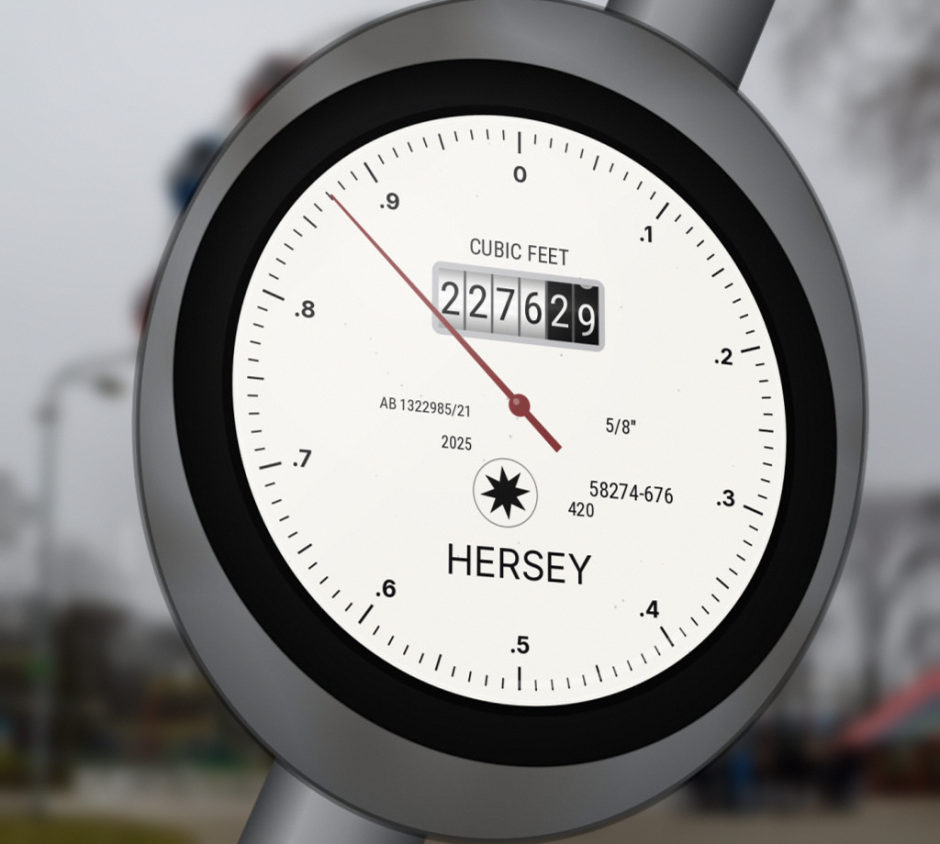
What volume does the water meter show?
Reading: 227628.87 ft³
